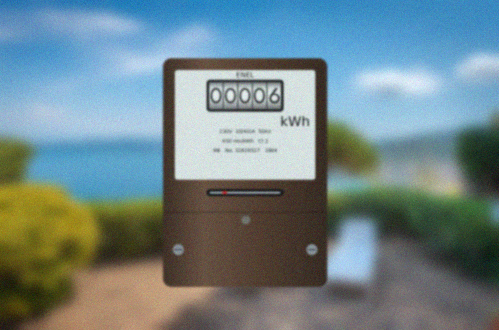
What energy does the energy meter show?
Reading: 6 kWh
